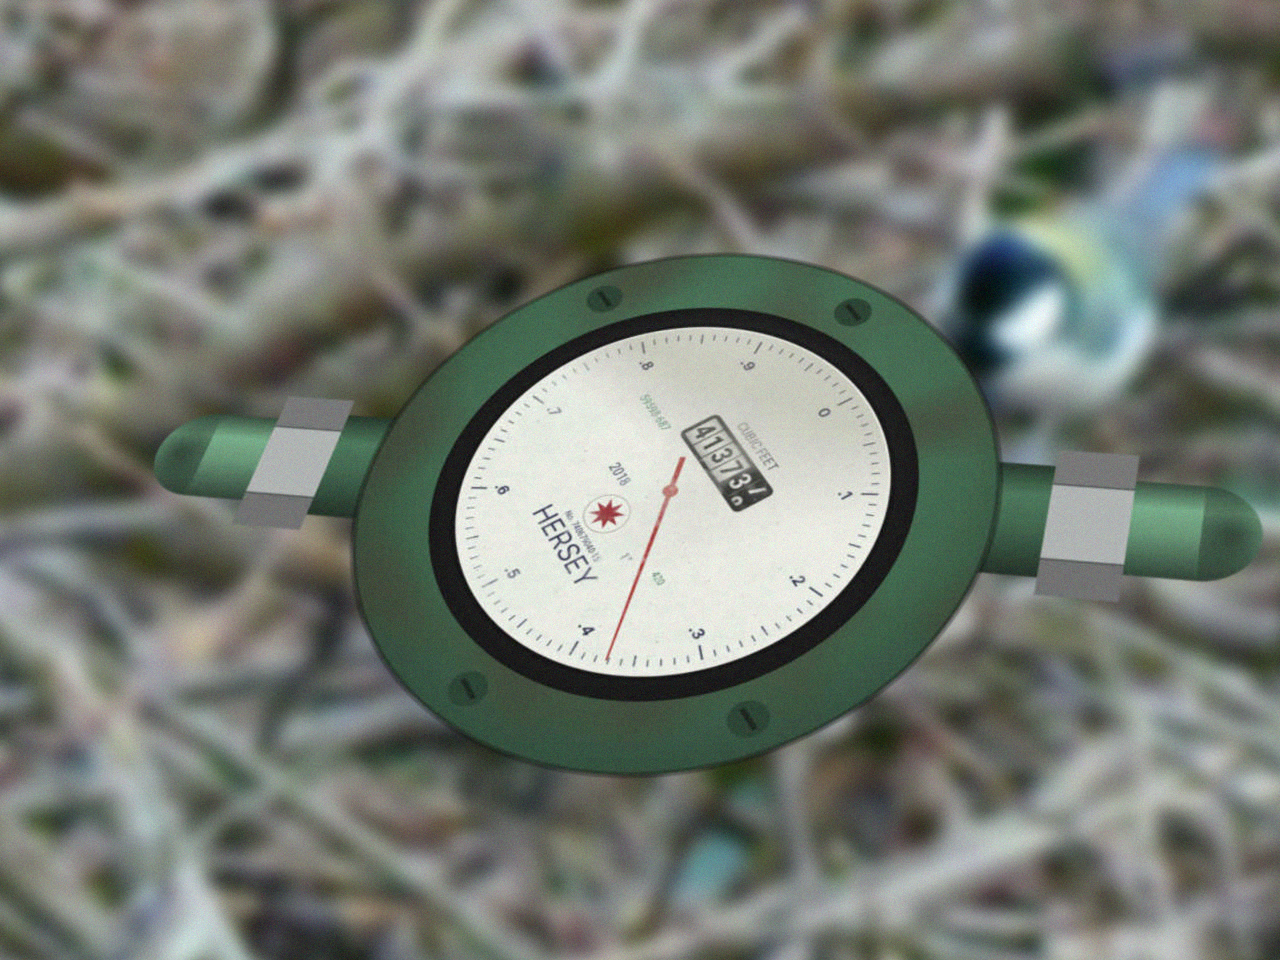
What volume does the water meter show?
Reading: 413737.37 ft³
